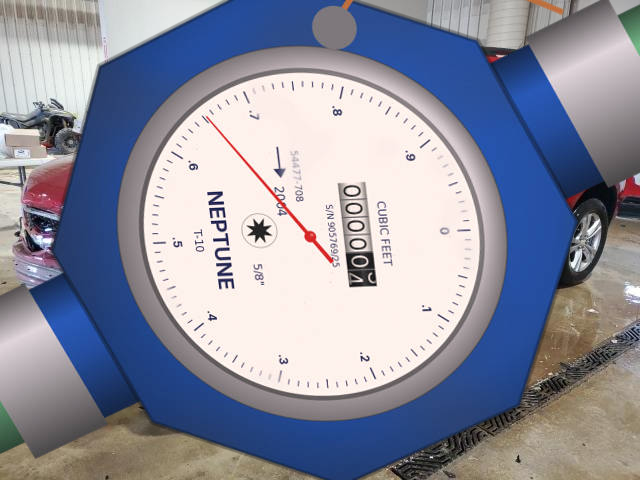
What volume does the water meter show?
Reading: 3.65 ft³
